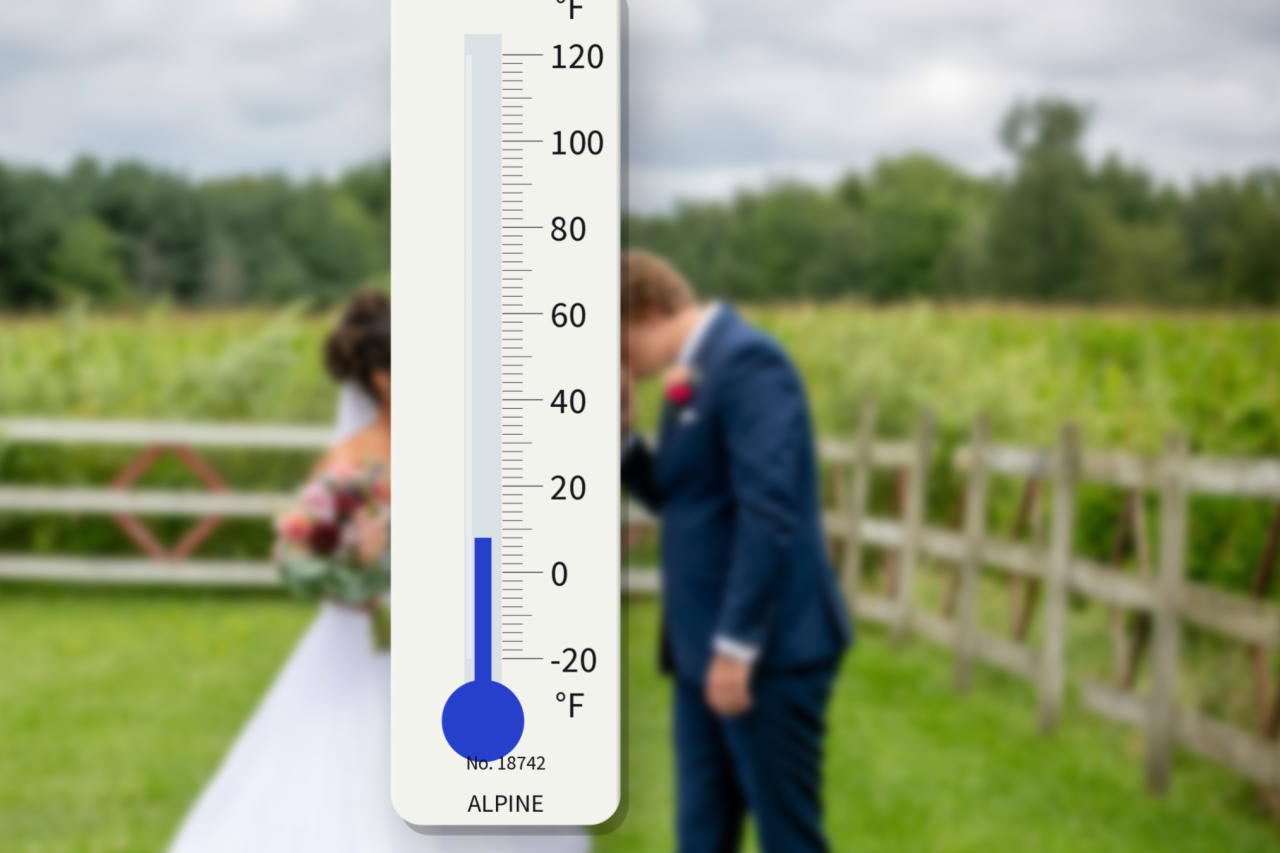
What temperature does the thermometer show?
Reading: 8 °F
